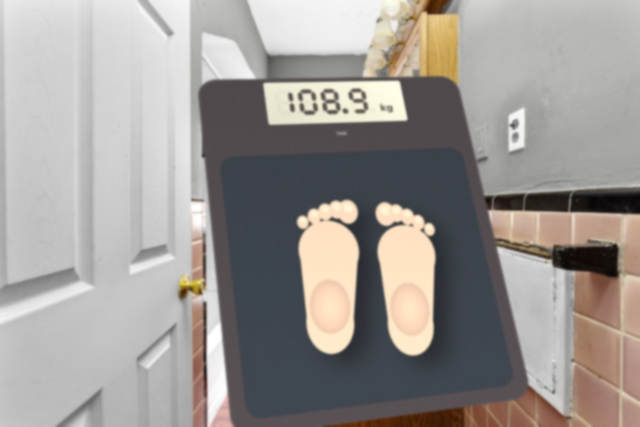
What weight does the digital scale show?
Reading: 108.9 kg
